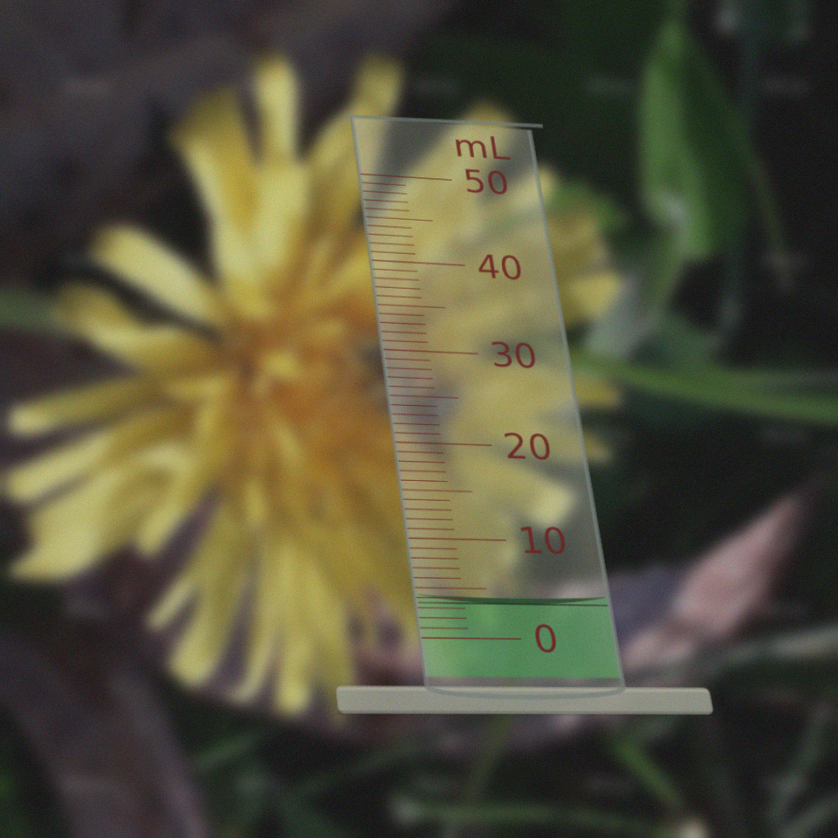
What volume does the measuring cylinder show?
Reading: 3.5 mL
